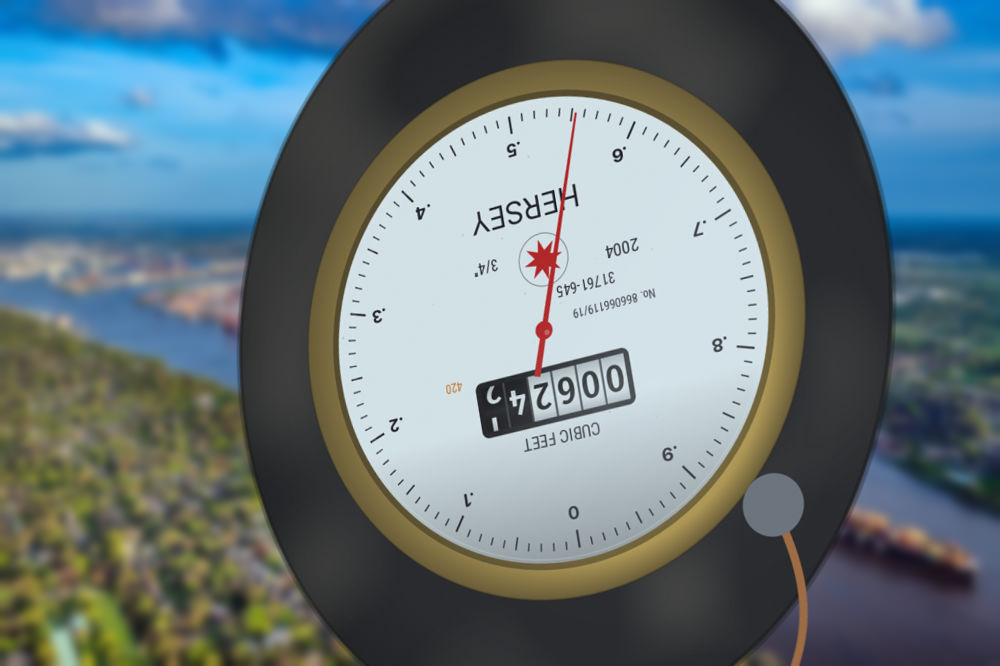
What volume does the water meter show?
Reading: 6241.55 ft³
